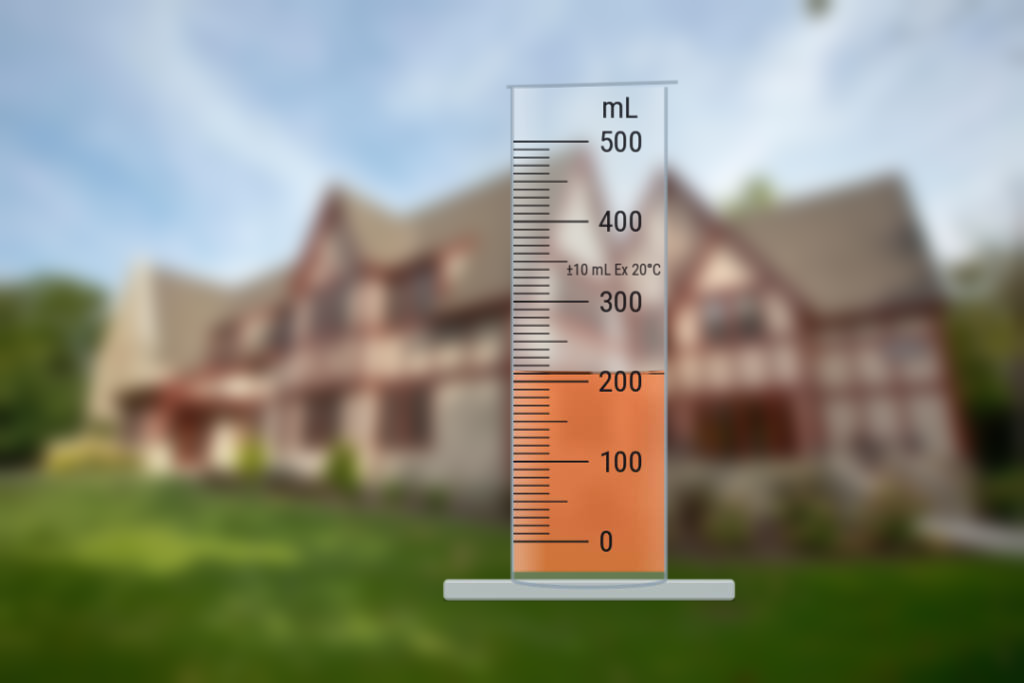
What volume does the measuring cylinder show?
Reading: 210 mL
